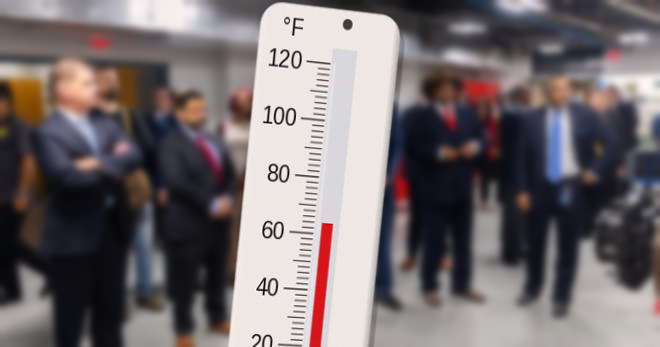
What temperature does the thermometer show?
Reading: 64 °F
